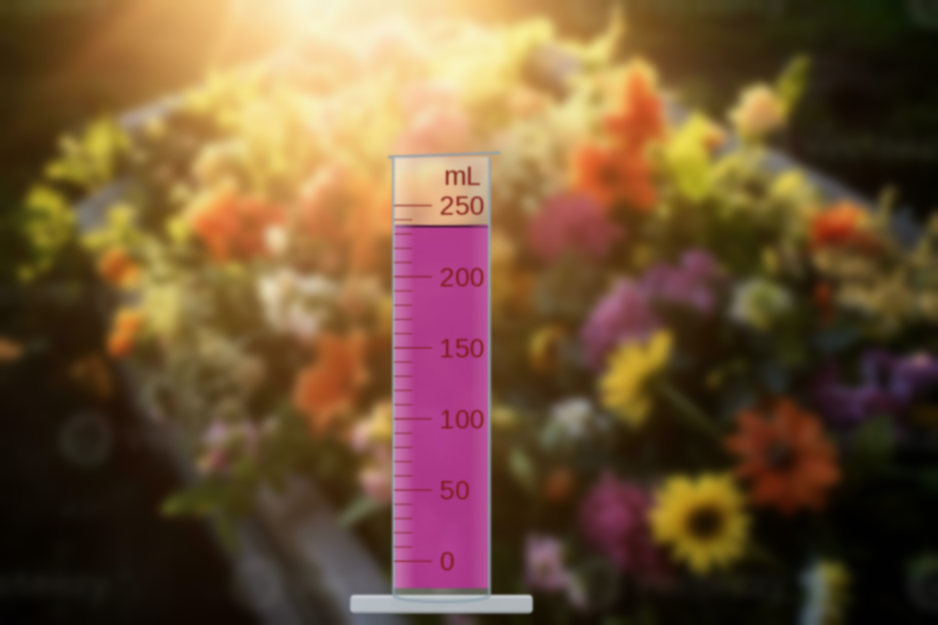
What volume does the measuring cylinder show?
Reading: 235 mL
